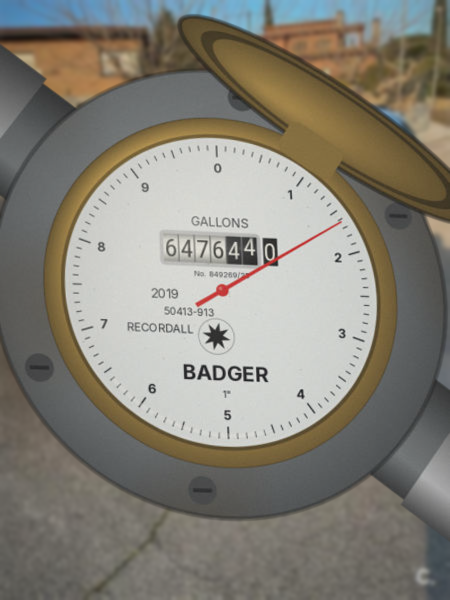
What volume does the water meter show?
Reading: 6476441.6 gal
